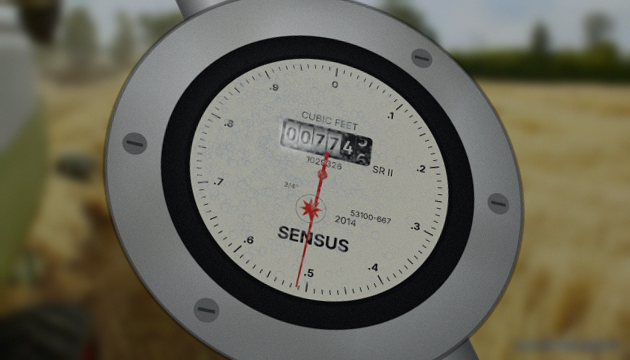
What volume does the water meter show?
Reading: 7745.51 ft³
